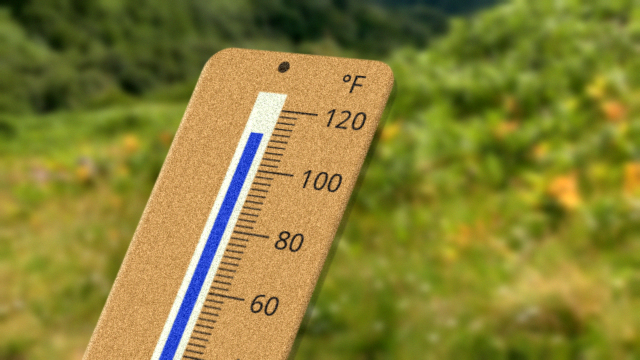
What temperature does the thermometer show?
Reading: 112 °F
